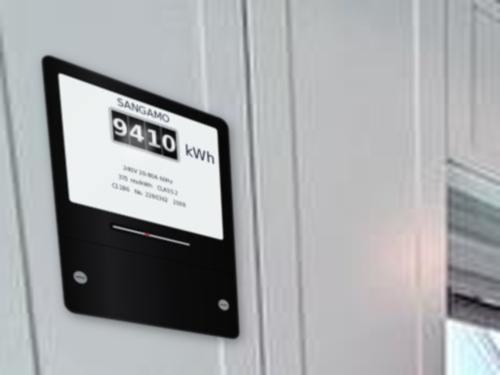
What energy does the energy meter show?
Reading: 9410 kWh
